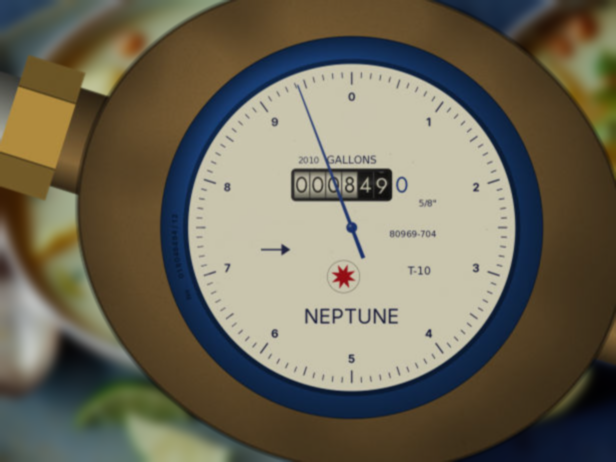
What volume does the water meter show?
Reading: 8489.4 gal
